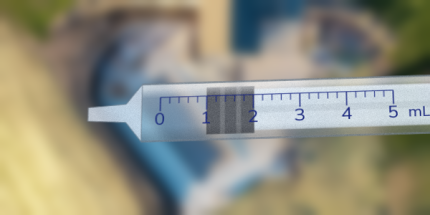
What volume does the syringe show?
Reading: 1 mL
